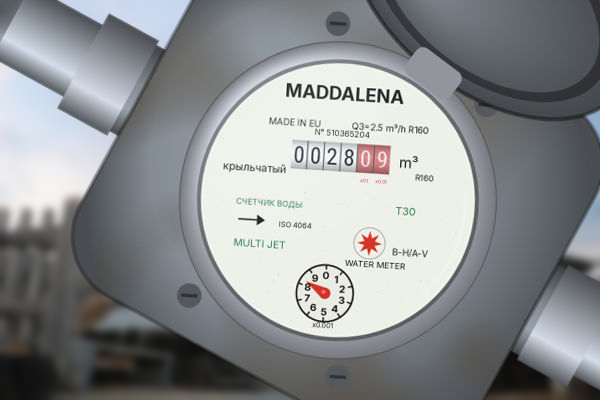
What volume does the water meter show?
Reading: 28.098 m³
